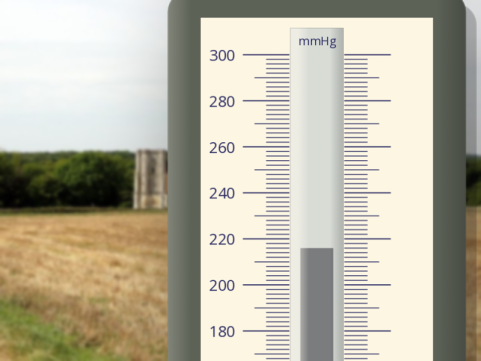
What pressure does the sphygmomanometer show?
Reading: 216 mmHg
